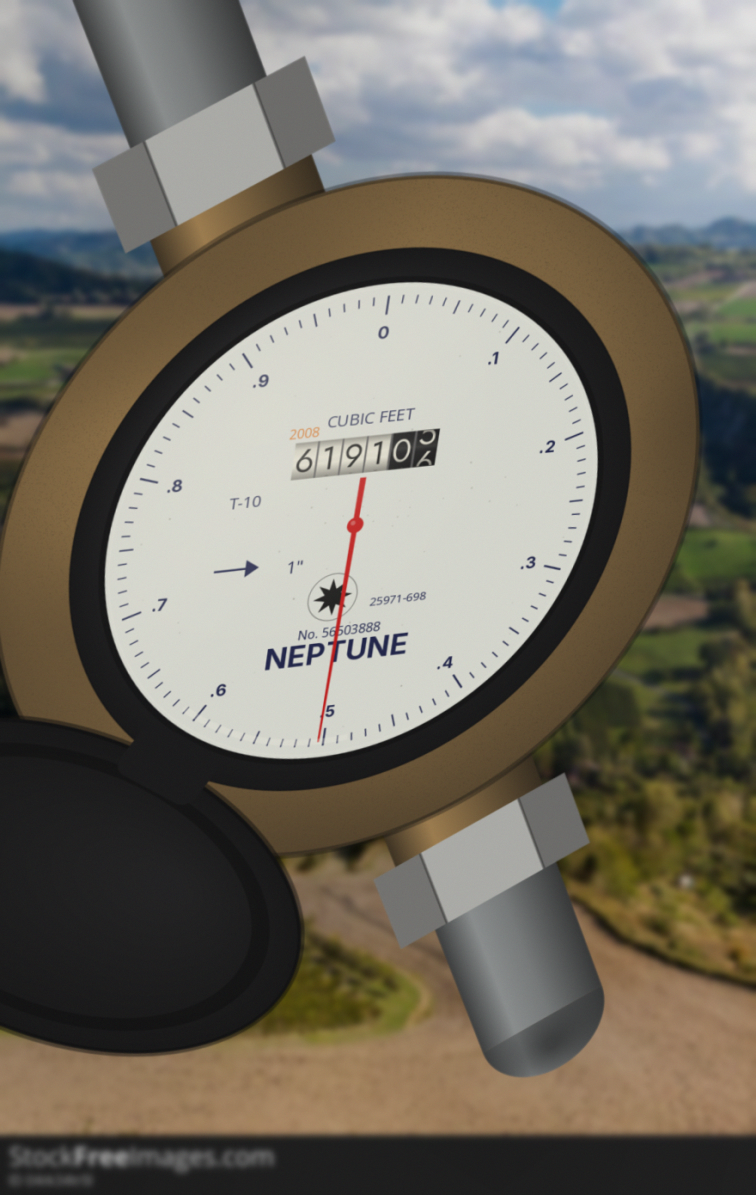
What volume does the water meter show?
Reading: 619105.50 ft³
